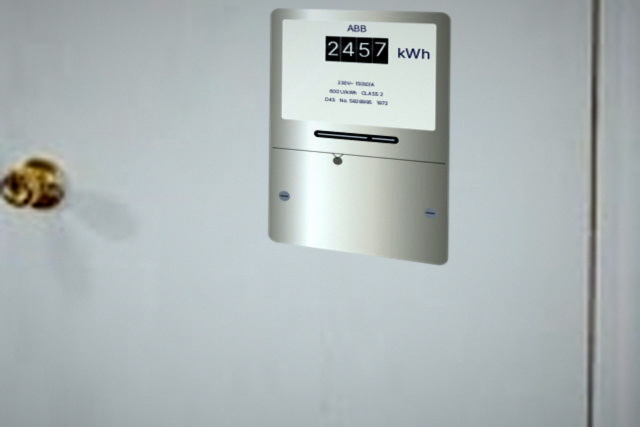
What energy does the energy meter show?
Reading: 2457 kWh
